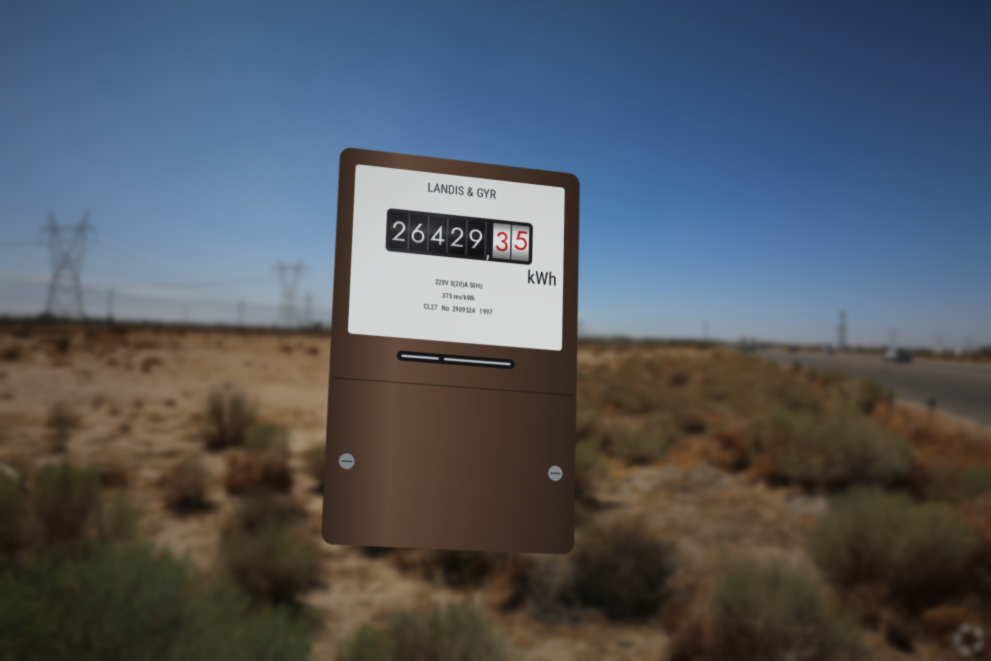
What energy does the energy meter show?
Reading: 26429.35 kWh
